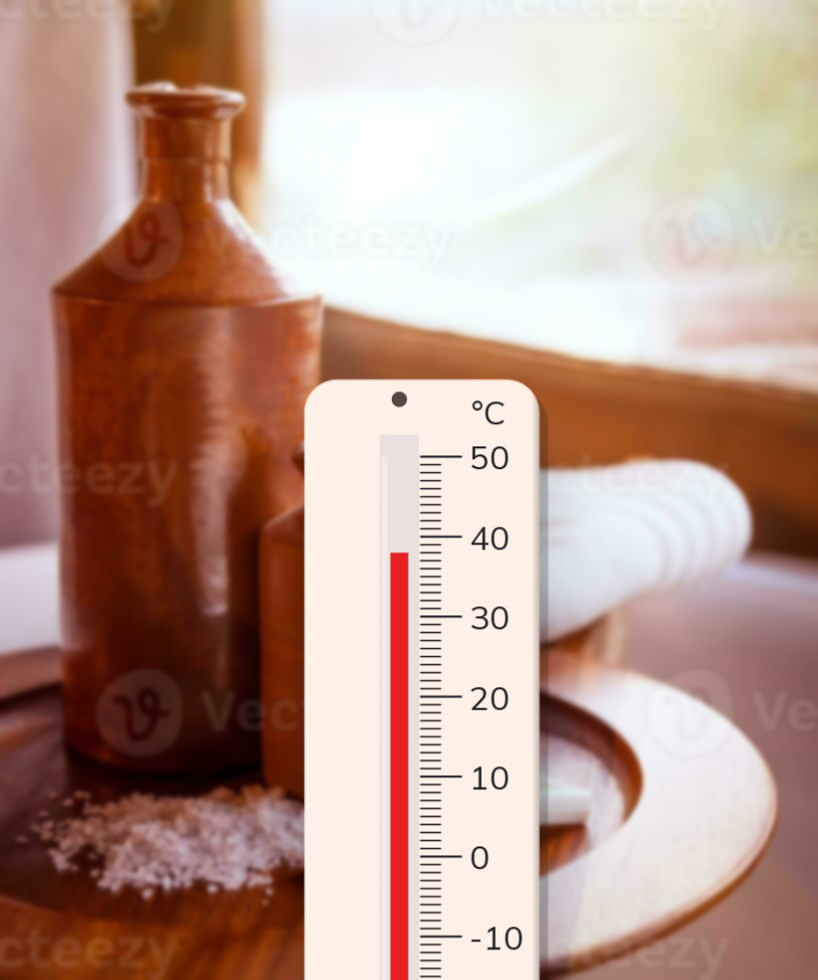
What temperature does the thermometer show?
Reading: 38 °C
